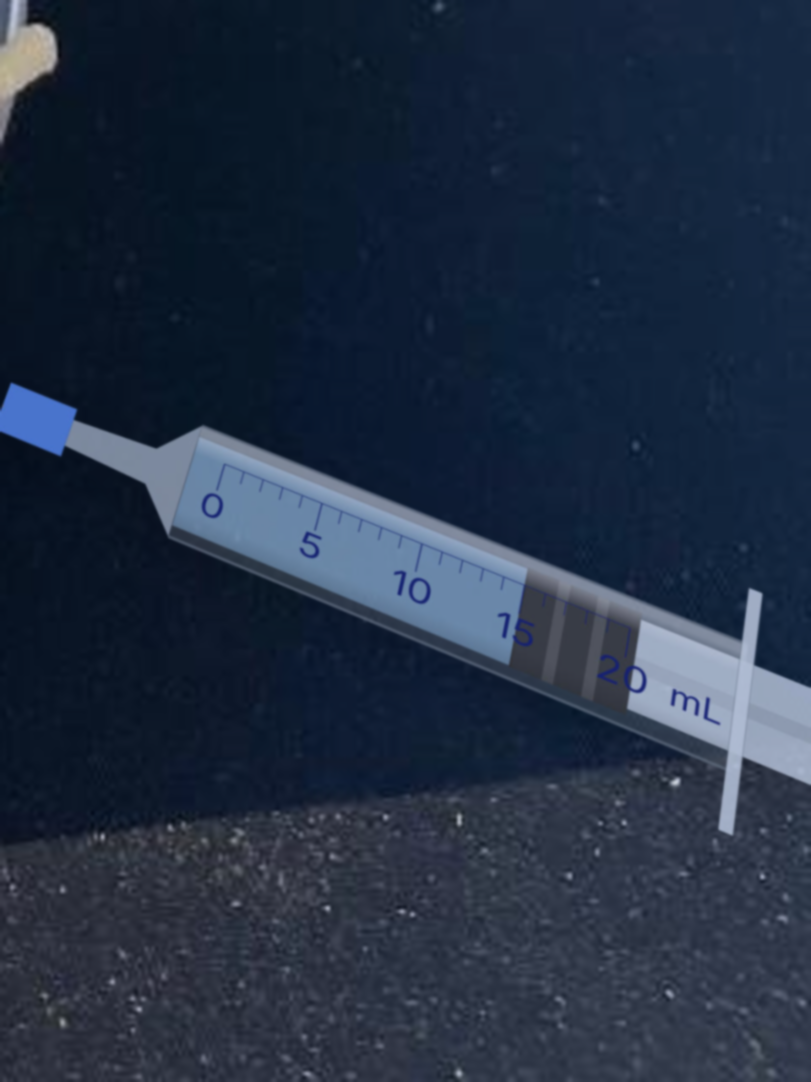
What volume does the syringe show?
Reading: 15 mL
